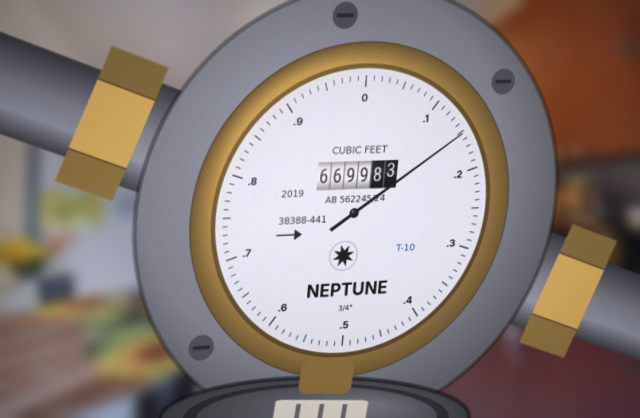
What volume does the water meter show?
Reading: 669983.15 ft³
